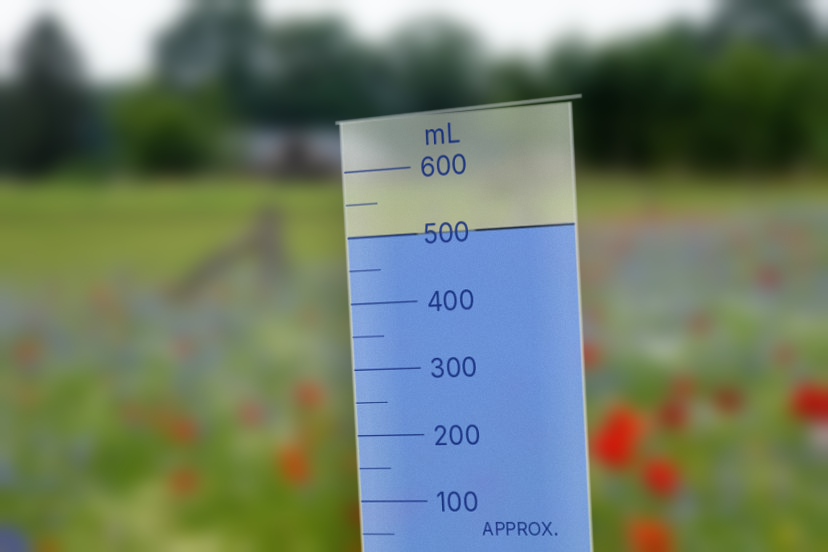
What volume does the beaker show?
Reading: 500 mL
